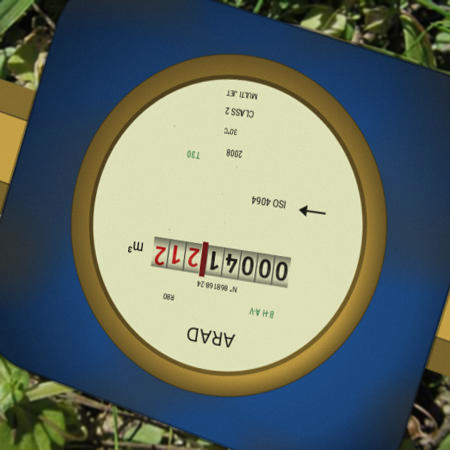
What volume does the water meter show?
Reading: 41.212 m³
